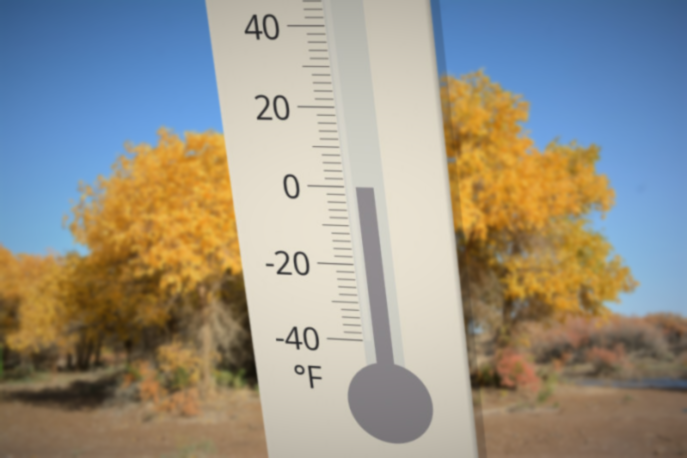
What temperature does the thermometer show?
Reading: 0 °F
